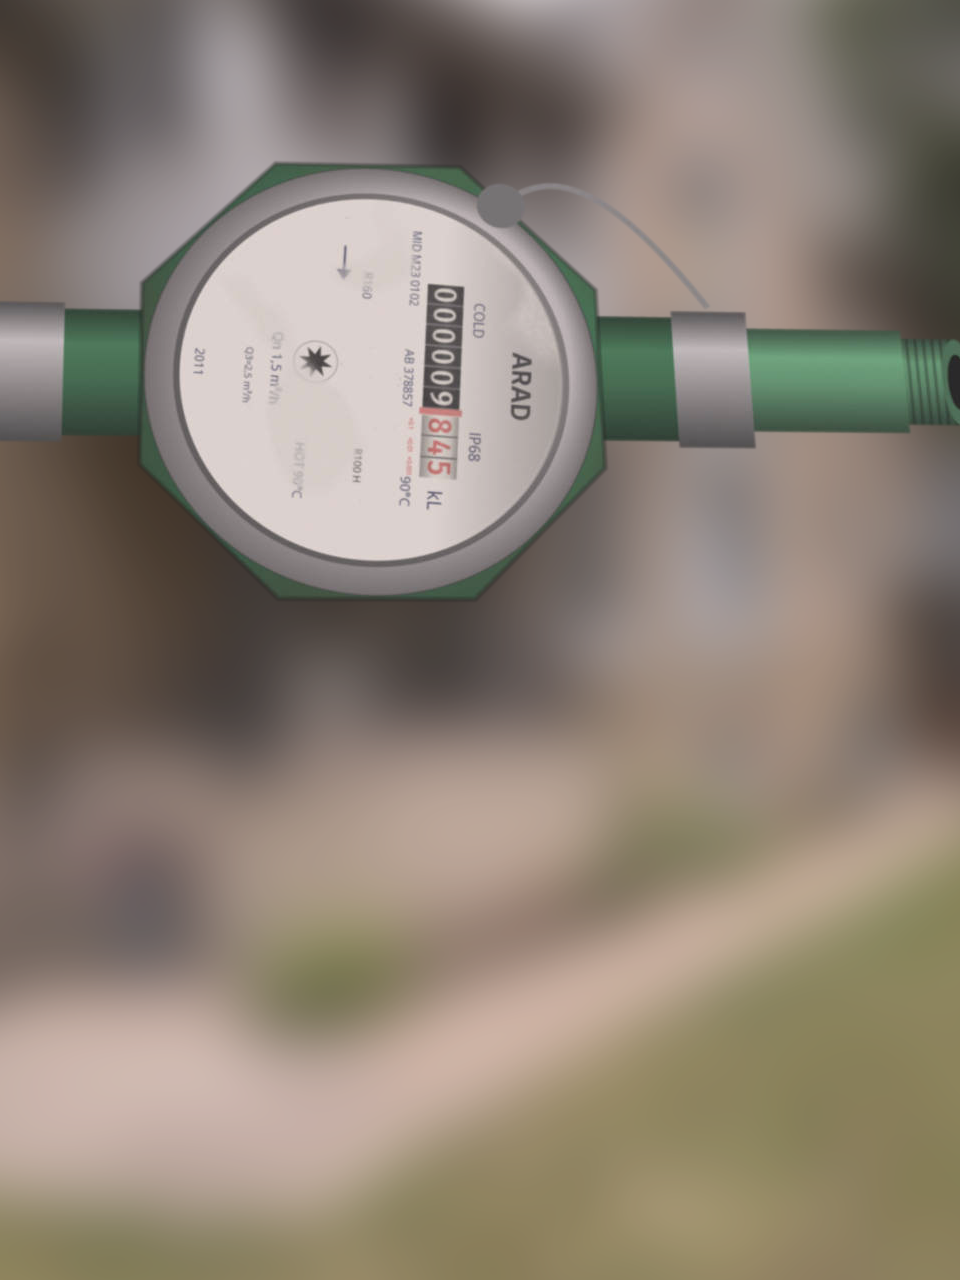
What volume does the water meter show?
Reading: 9.845 kL
